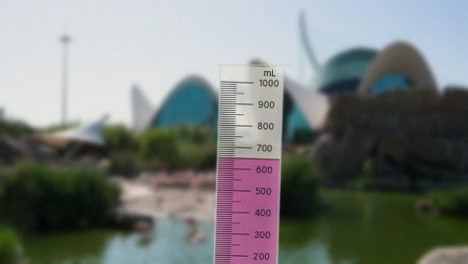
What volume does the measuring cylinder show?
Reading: 650 mL
